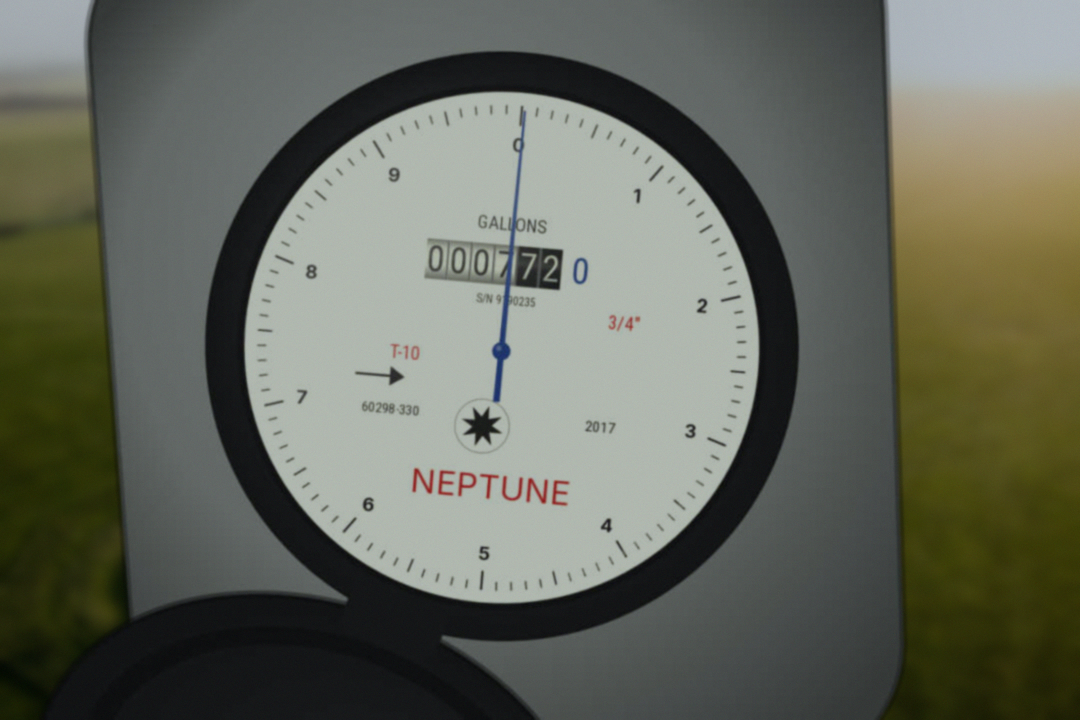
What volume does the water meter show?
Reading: 7720.0 gal
